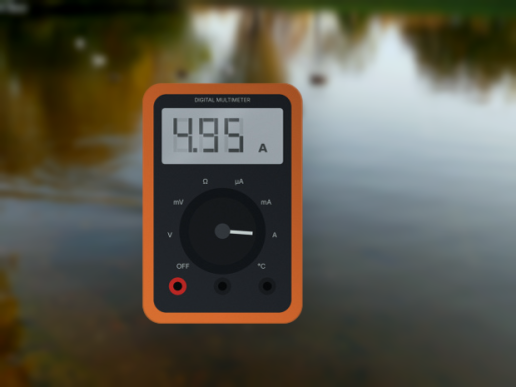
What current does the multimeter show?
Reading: 4.95 A
